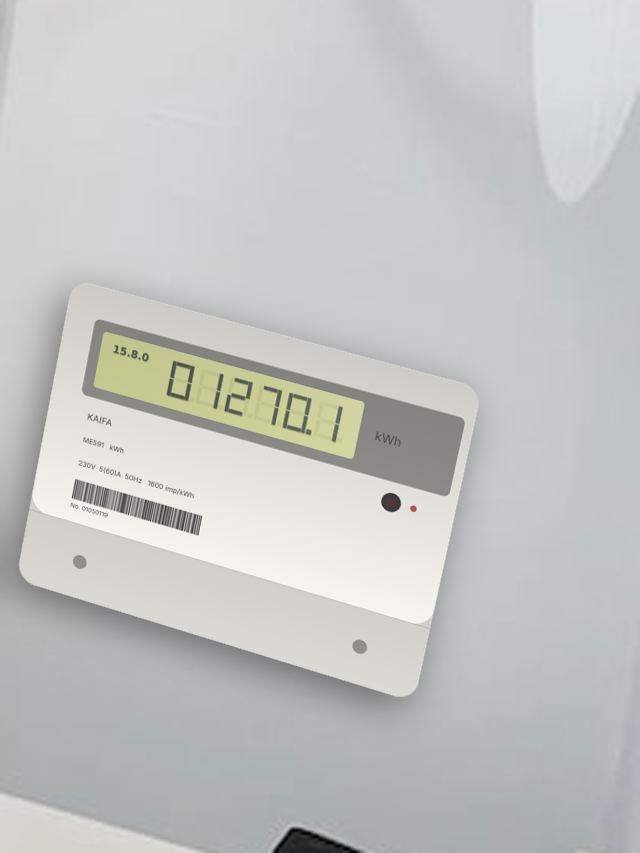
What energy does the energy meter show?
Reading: 1270.1 kWh
